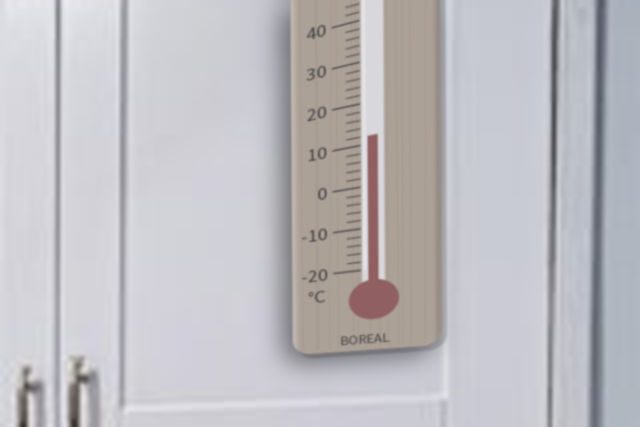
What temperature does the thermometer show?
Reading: 12 °C
